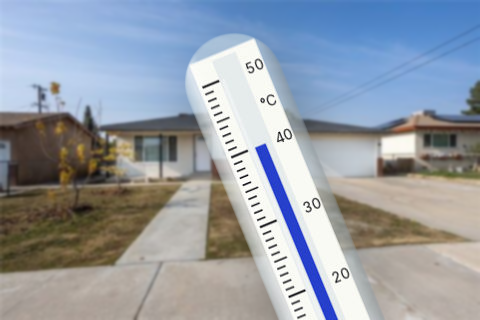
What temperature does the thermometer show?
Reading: 40 °C
